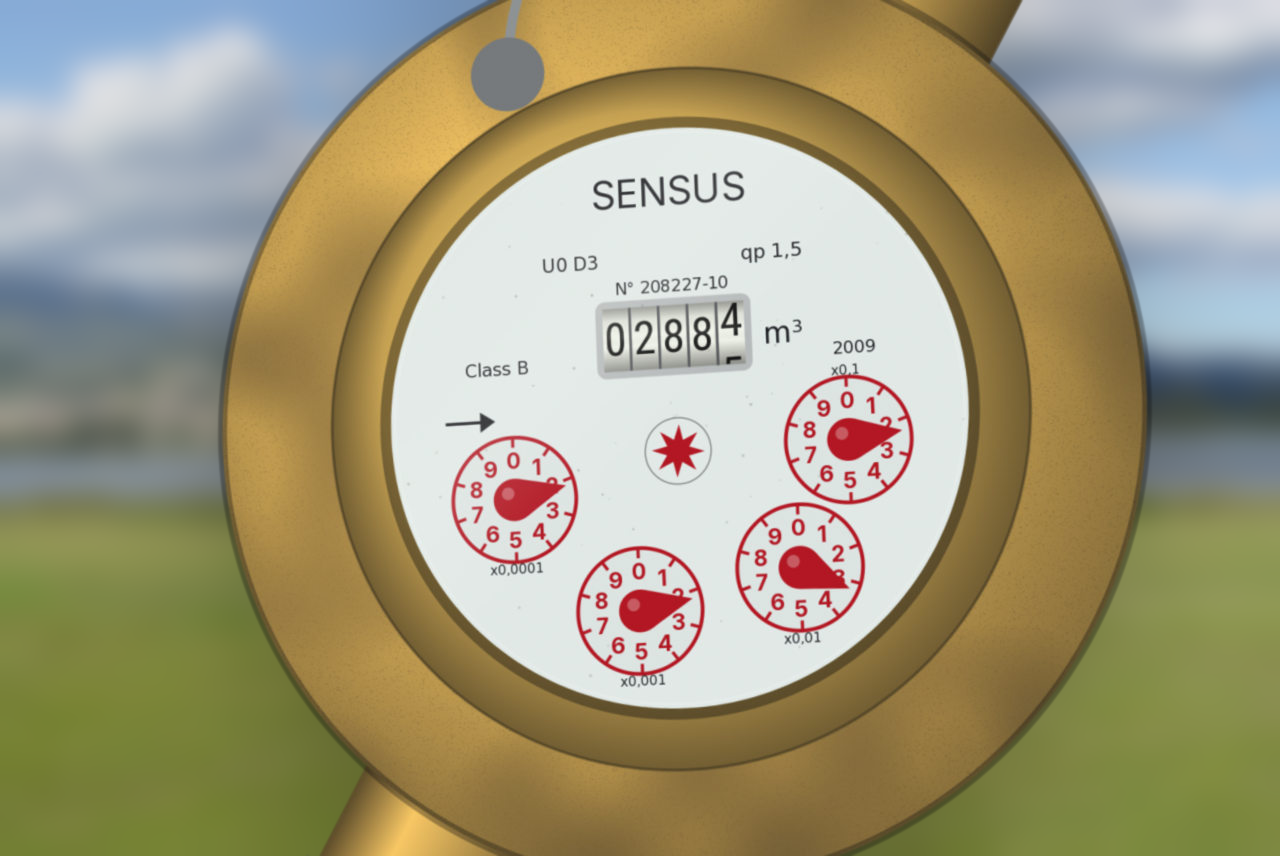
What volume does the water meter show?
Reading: 2884.2322 m³
